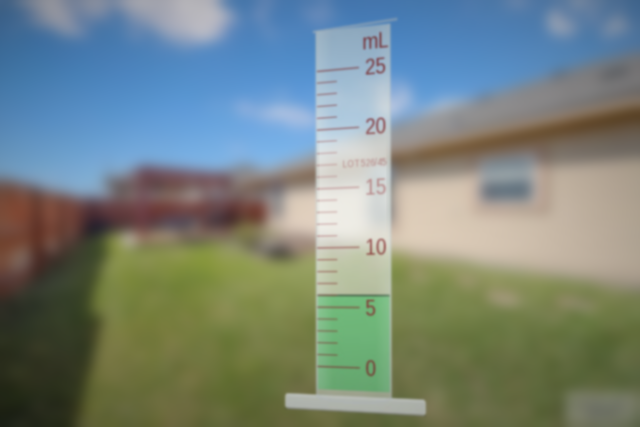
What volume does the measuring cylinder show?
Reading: 6 mL
